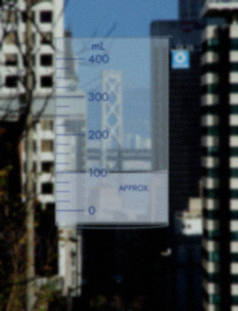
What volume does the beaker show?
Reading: 100 mL
